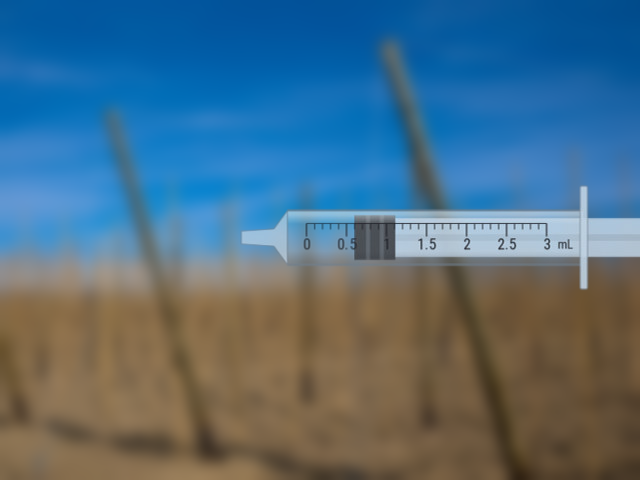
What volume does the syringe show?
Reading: 0.6 mL
